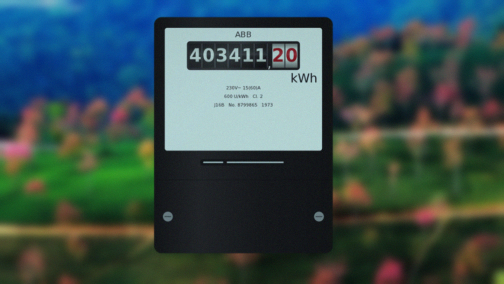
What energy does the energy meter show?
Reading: 403411.20 kWh
